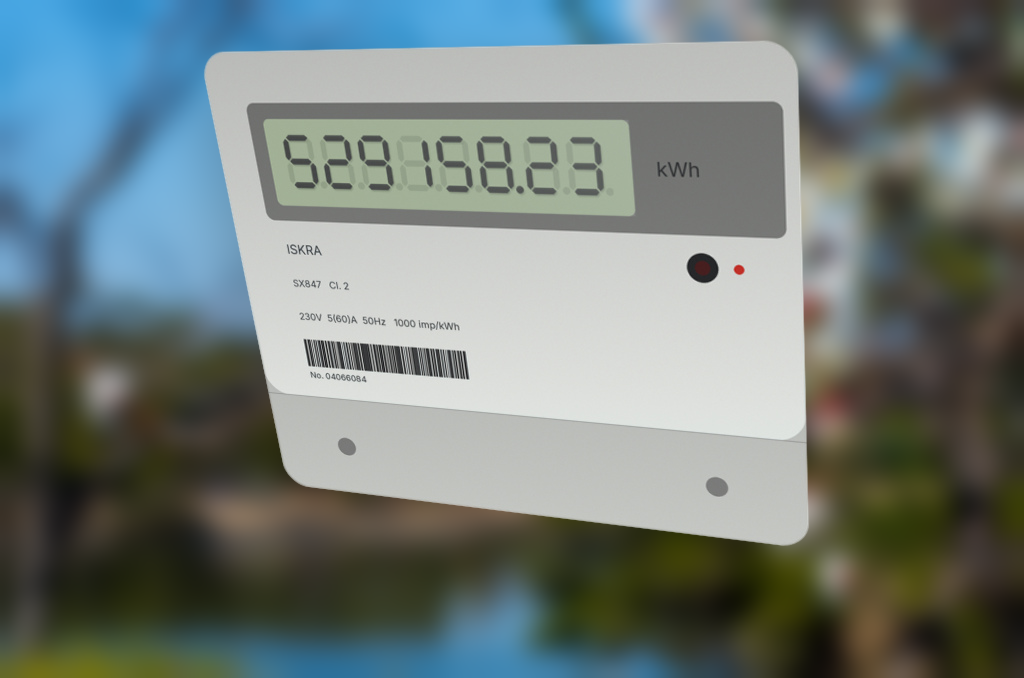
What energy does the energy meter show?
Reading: 529158.23 kWh
